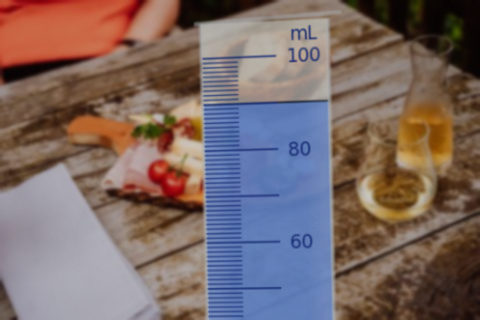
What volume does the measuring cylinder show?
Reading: 90 mL
